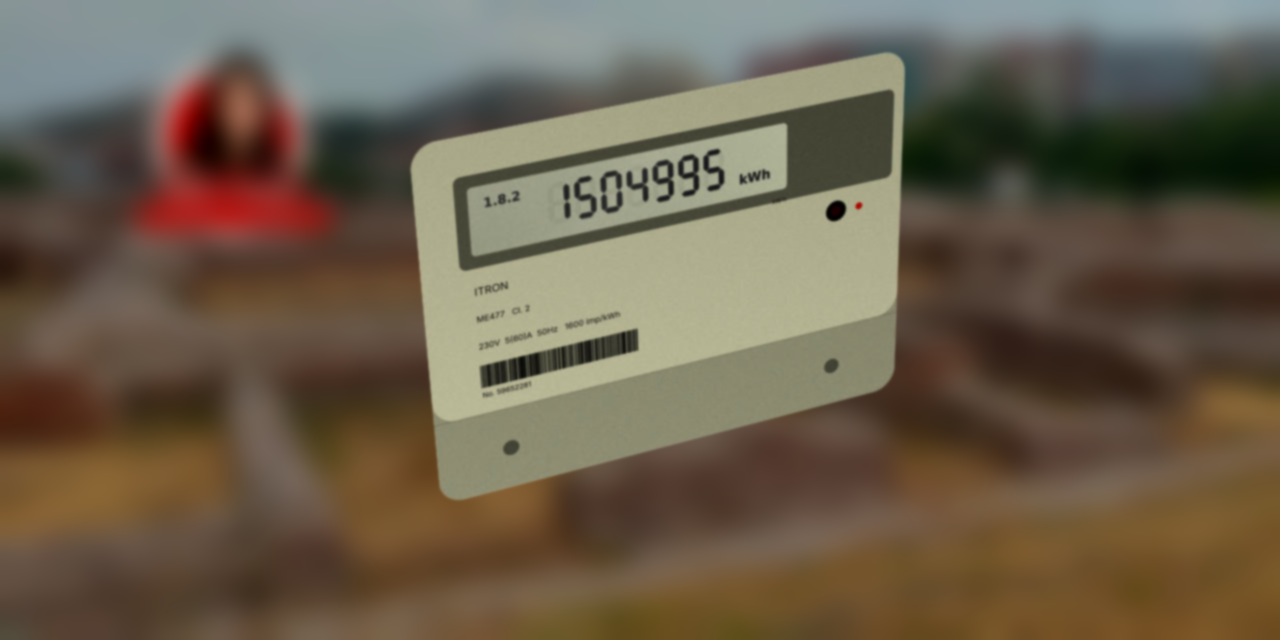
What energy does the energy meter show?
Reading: 1504995 kWh
